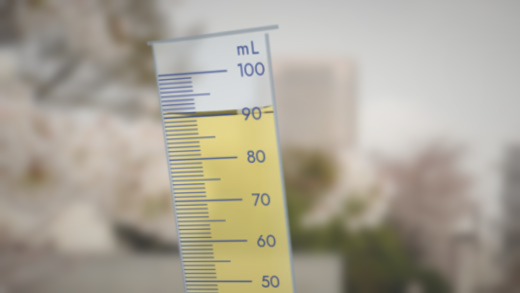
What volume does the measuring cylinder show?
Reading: 90 mL
